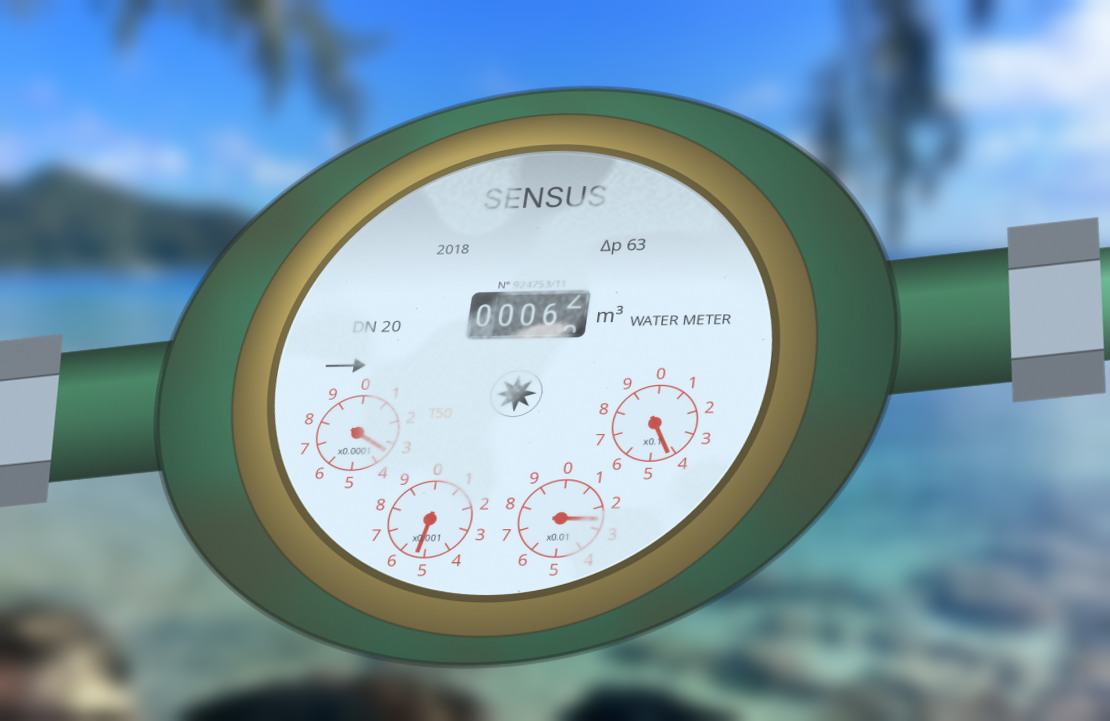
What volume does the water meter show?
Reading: 62.4253 m³
